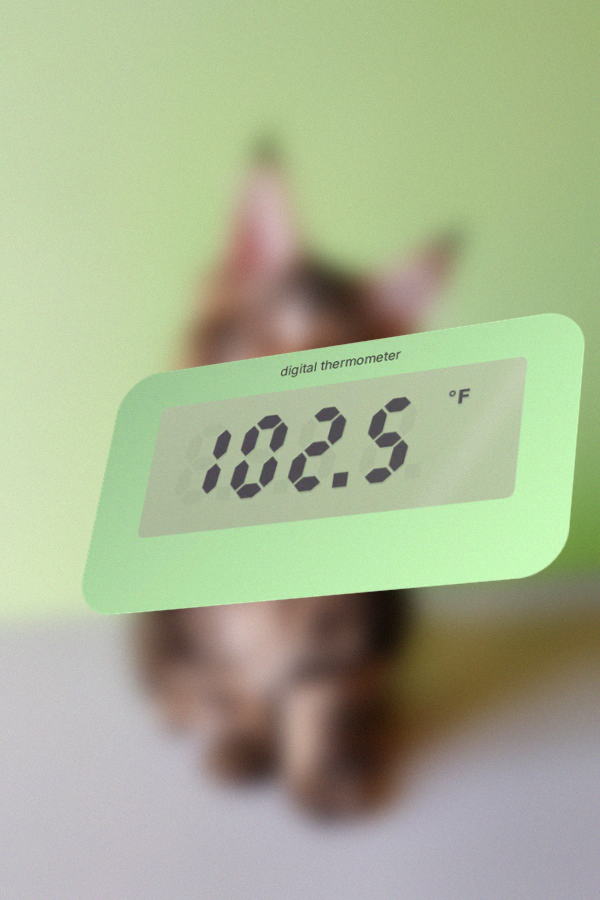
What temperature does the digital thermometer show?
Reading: 102.5 °F
